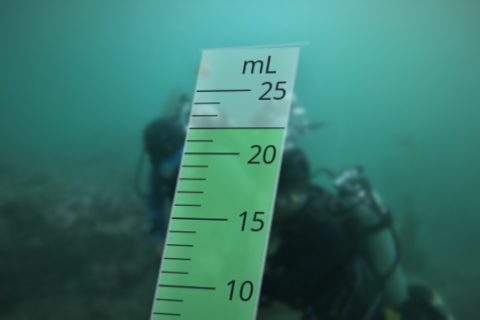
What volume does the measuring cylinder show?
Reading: 22 mL
